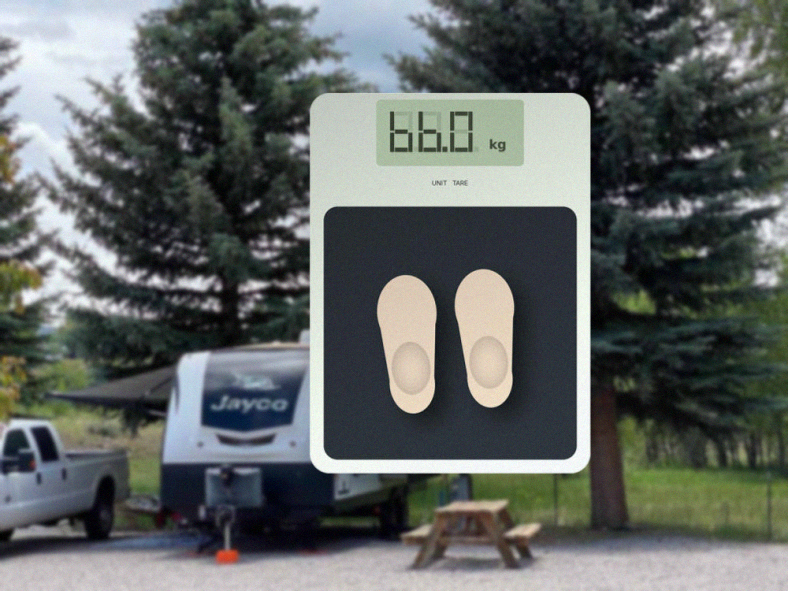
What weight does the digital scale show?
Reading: 66.0 kg
